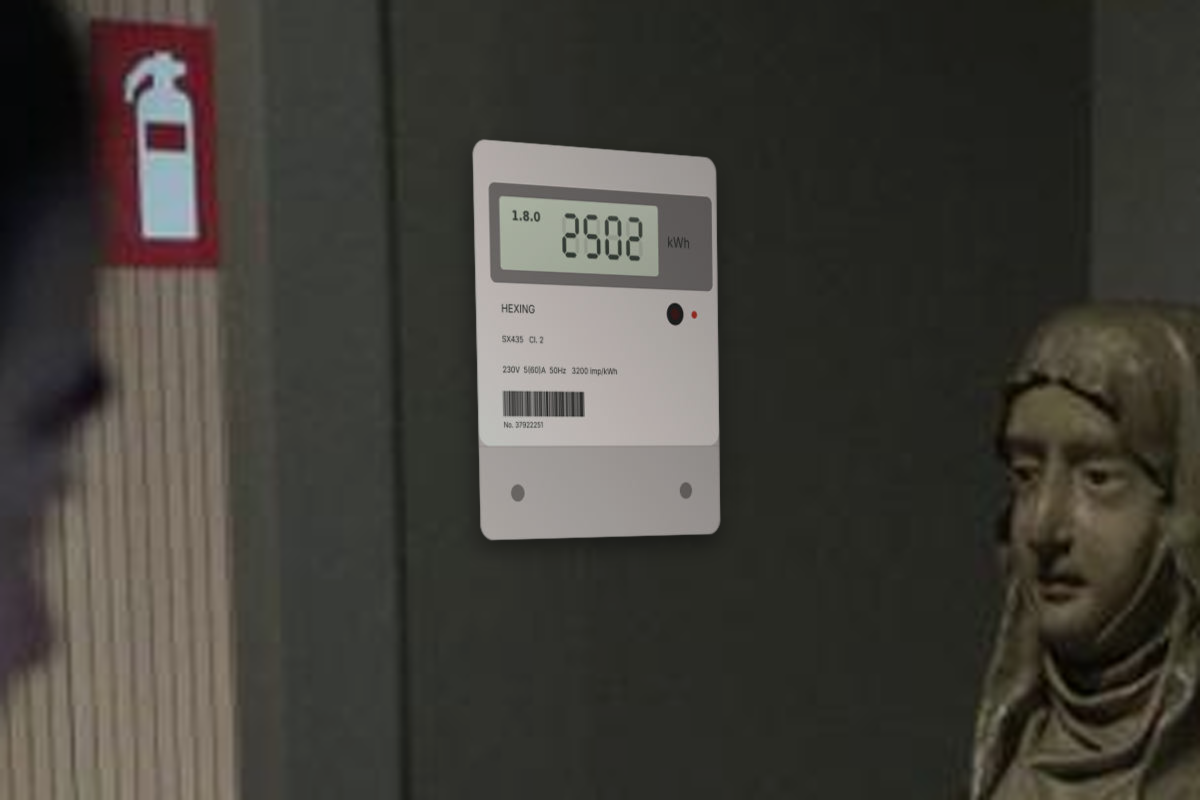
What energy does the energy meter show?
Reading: 2502 kWh
